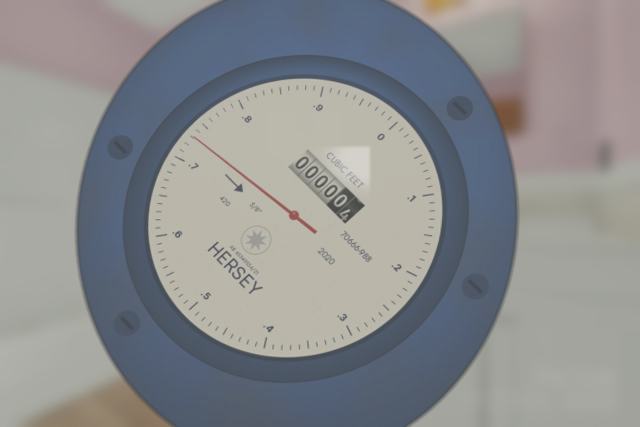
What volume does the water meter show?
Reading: 3.73 ft³
